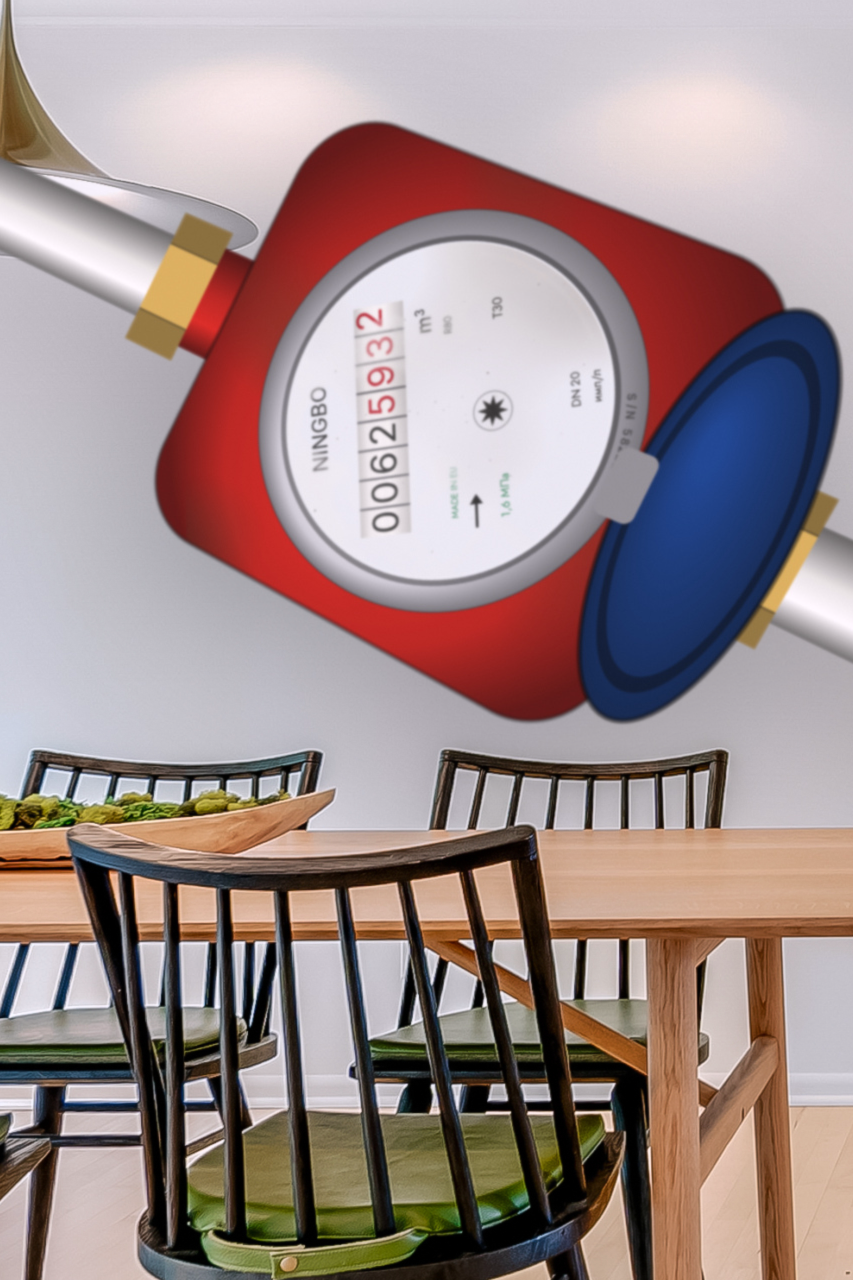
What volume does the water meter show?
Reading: 62.5932 m³
